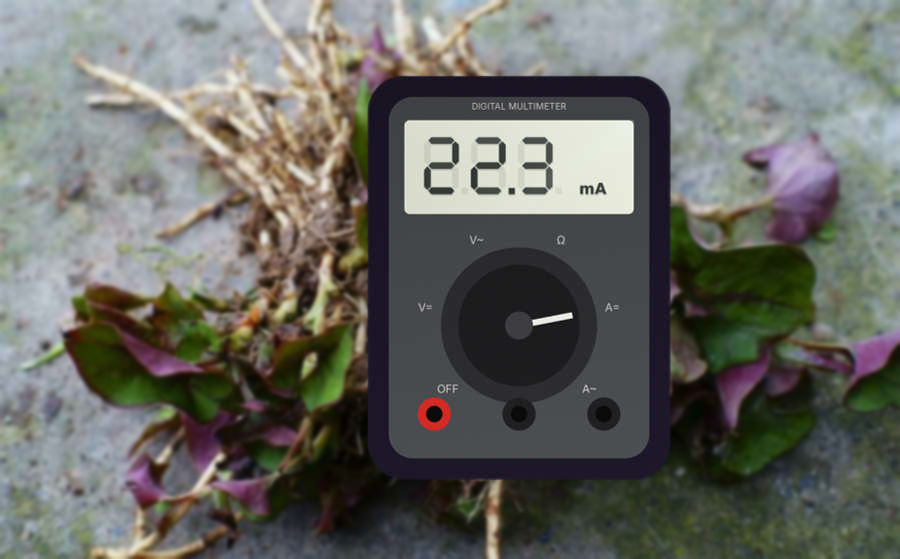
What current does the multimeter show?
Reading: 22.3 mA
